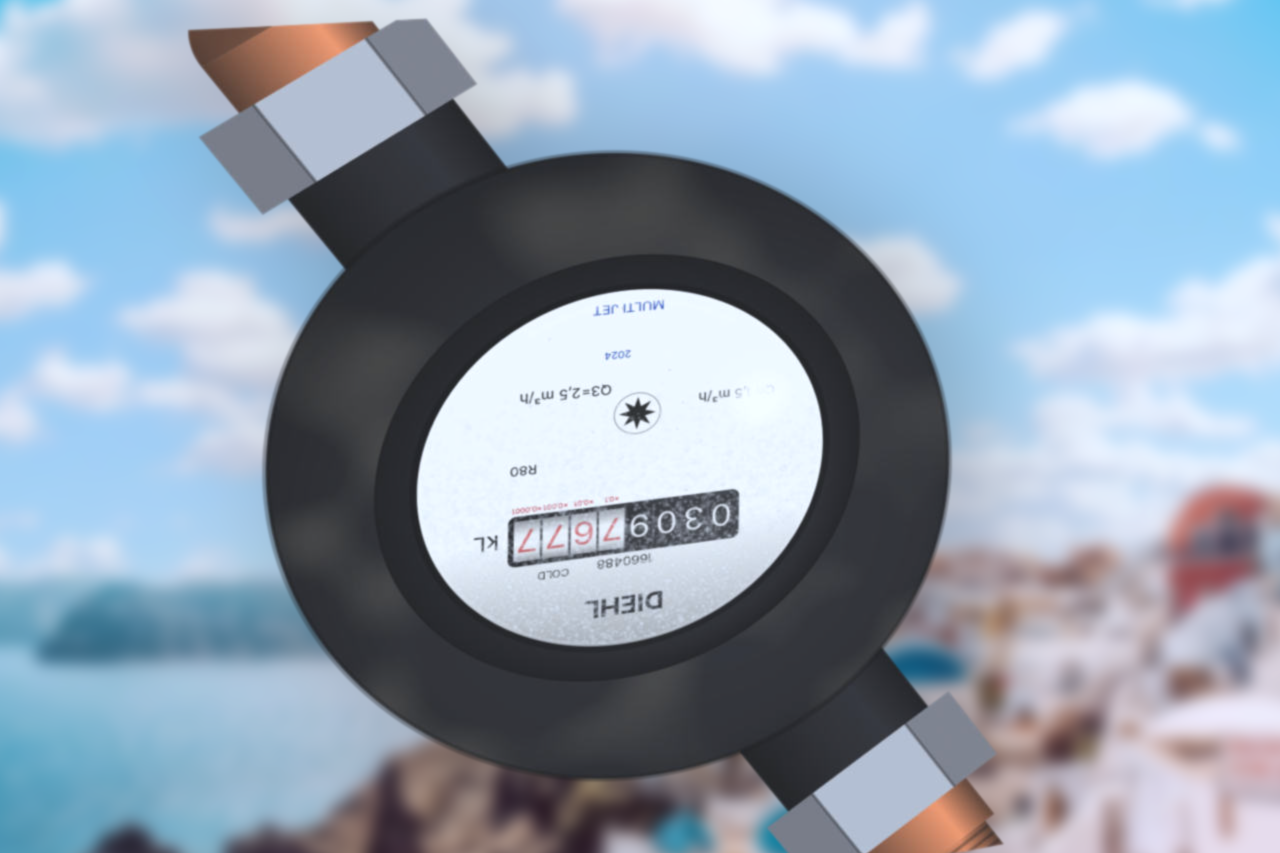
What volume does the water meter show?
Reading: 309.7677 kL
